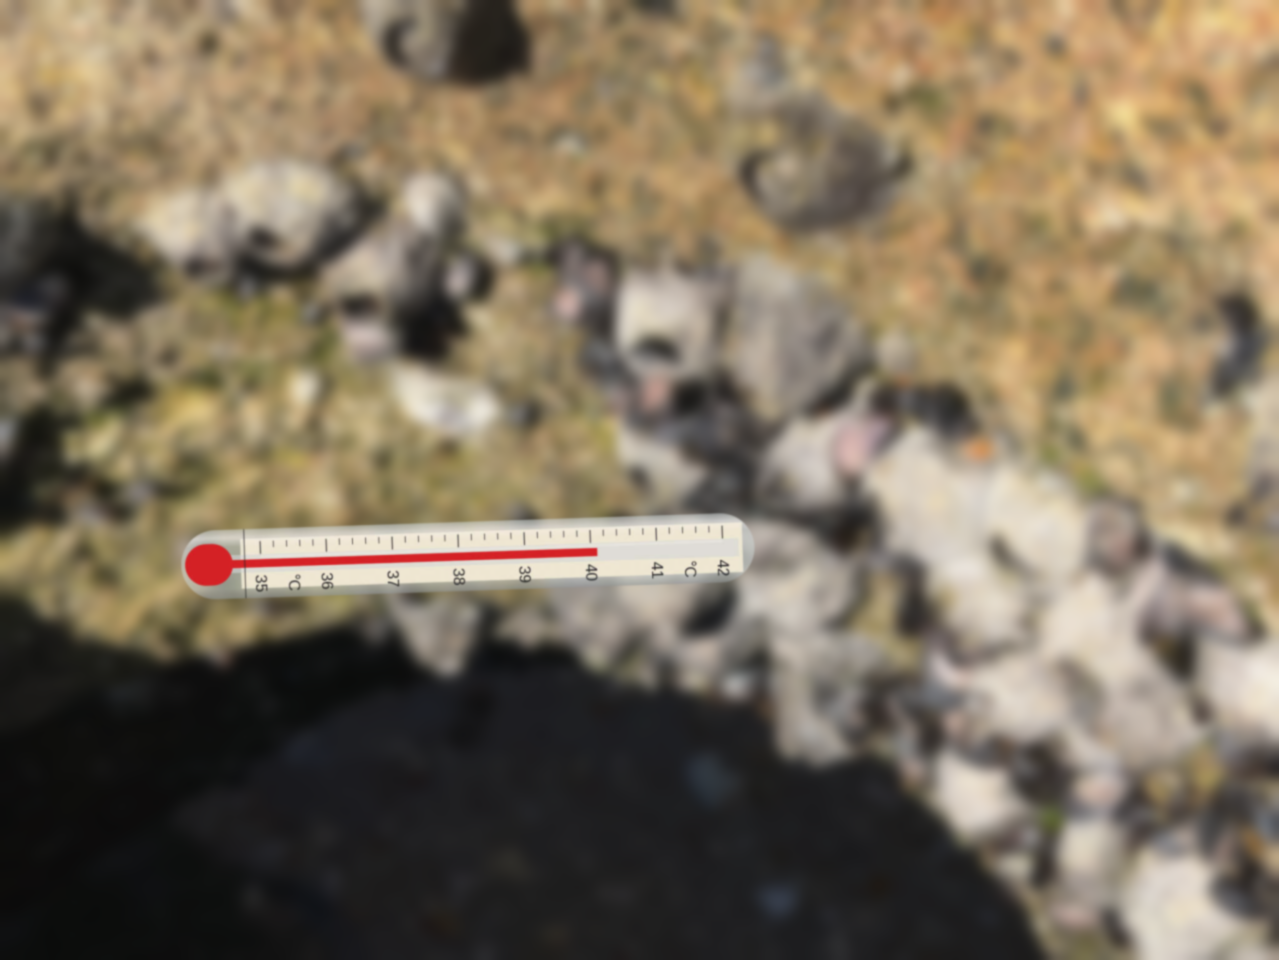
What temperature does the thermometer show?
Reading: 40.1 °C
